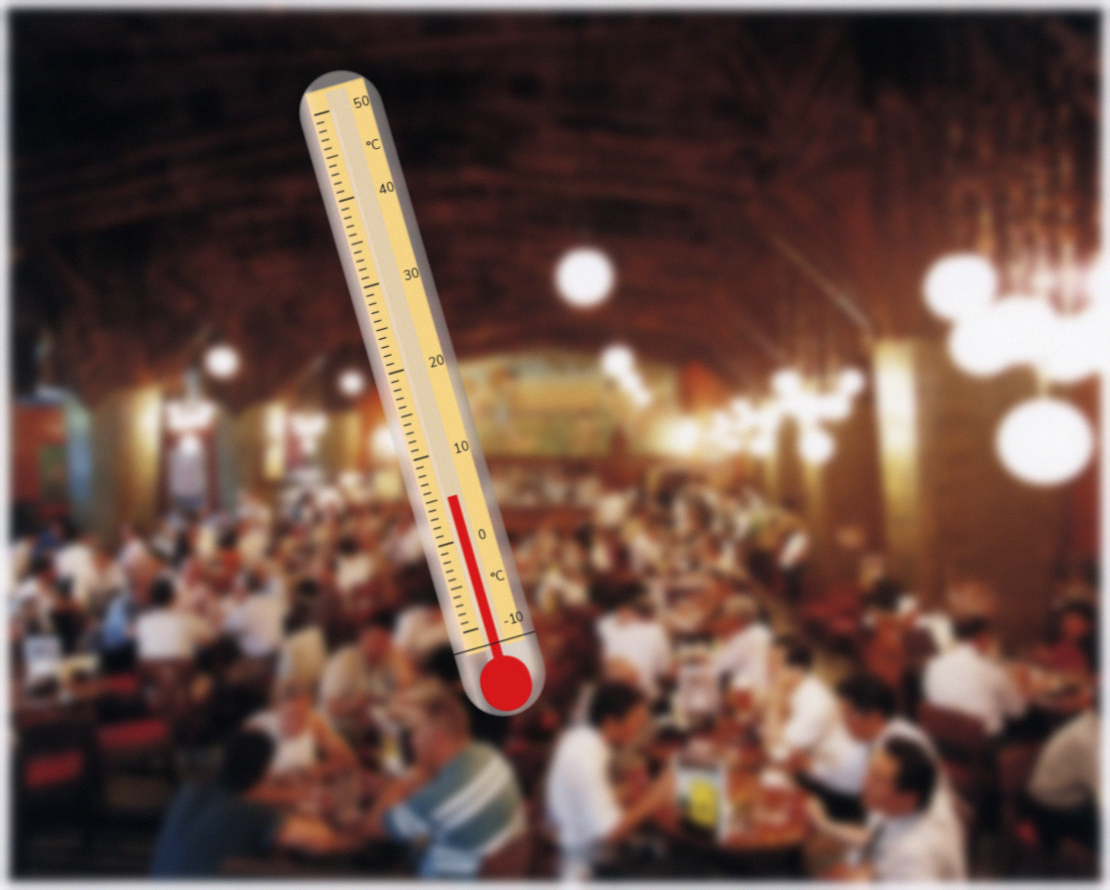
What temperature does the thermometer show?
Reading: 5 °C
